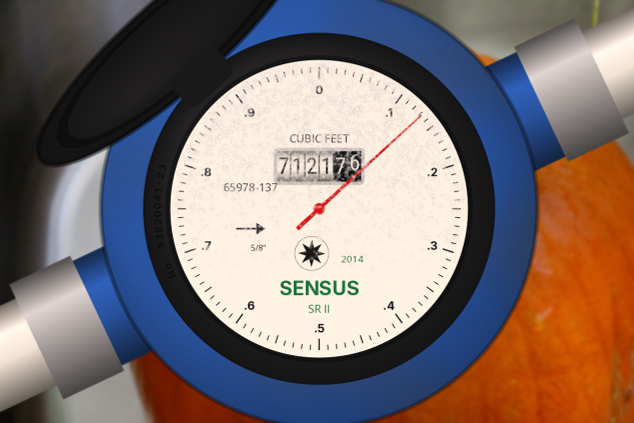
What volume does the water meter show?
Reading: 712176.13 ft³
